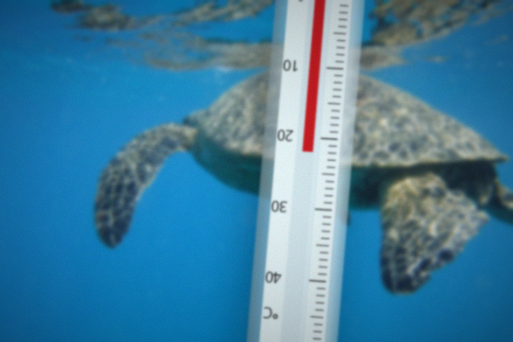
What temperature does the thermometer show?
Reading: 22 °C
